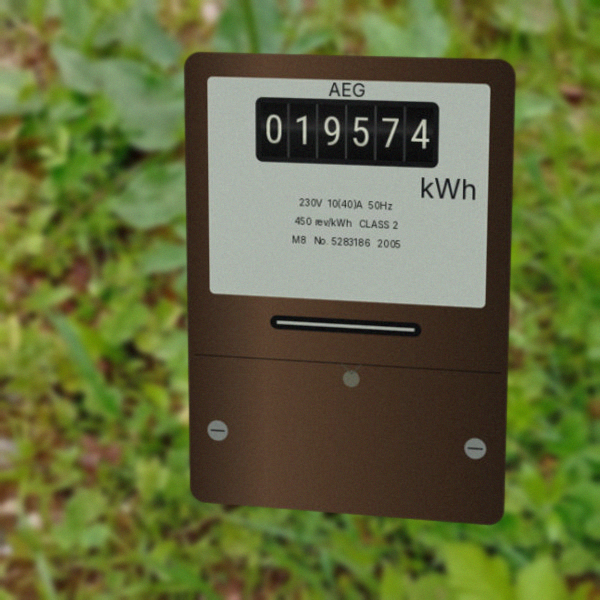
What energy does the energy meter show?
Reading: 19574 kWh
